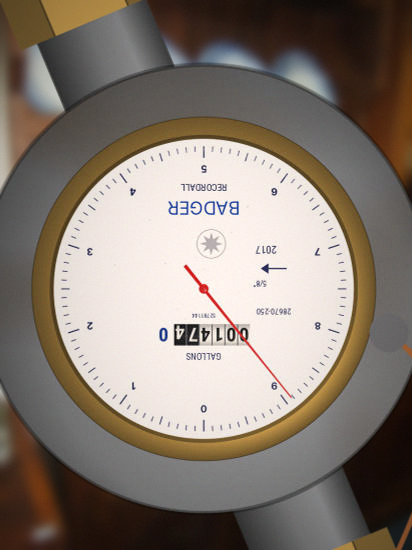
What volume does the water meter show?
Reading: 14738.9 gal
